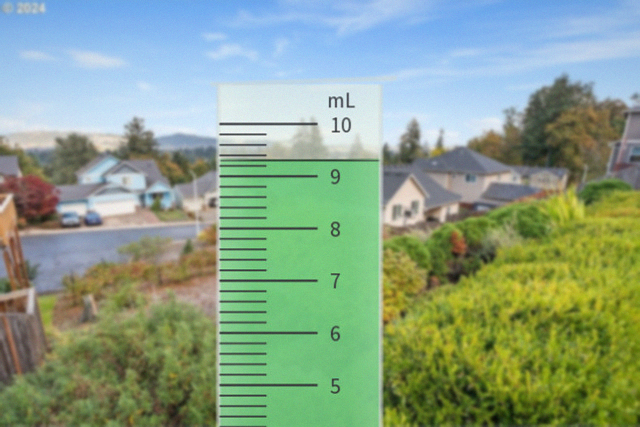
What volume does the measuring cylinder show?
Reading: 9.3 mL
